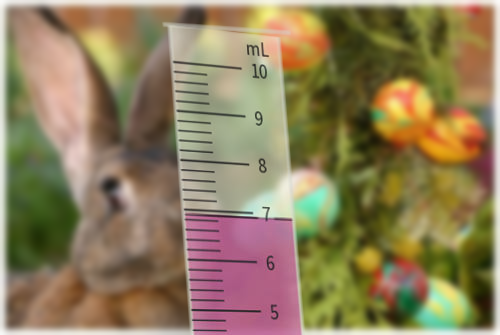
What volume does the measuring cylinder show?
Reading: 6.9 mL
